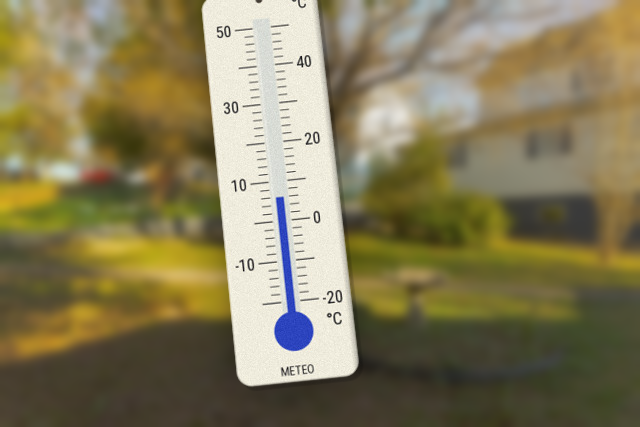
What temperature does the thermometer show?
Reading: 6 °C
